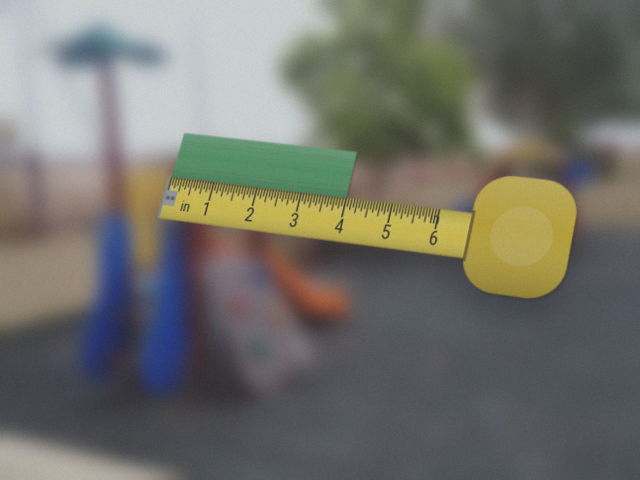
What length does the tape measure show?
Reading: 4 in
